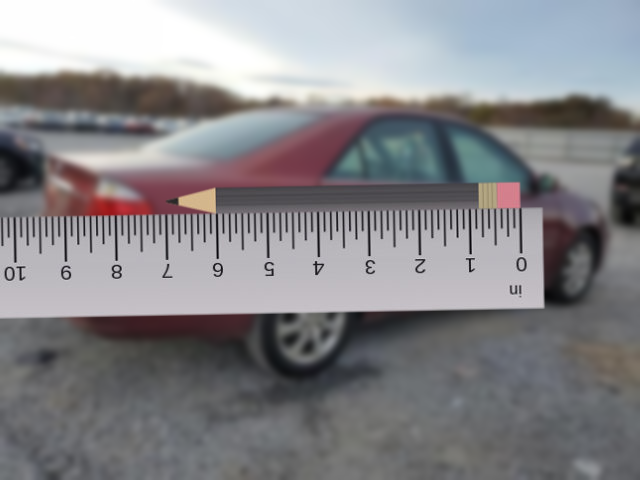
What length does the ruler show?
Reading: 7 in
